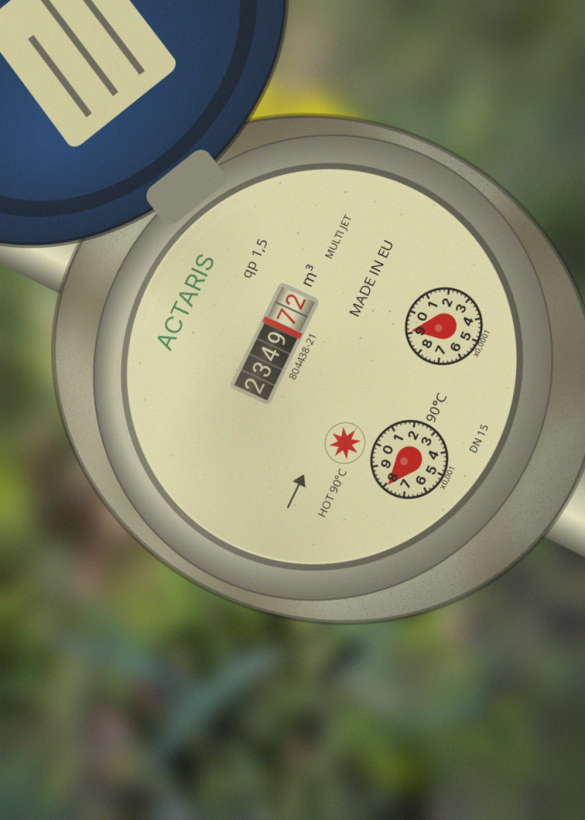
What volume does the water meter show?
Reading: 2349.7279 m³
